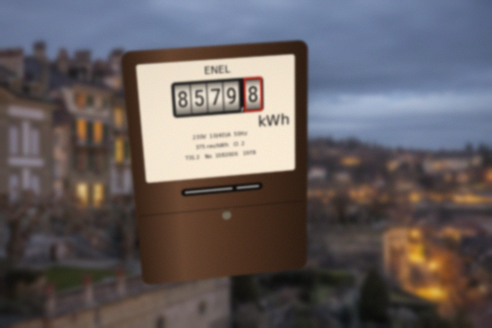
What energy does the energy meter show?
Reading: 8579.8 kWh
